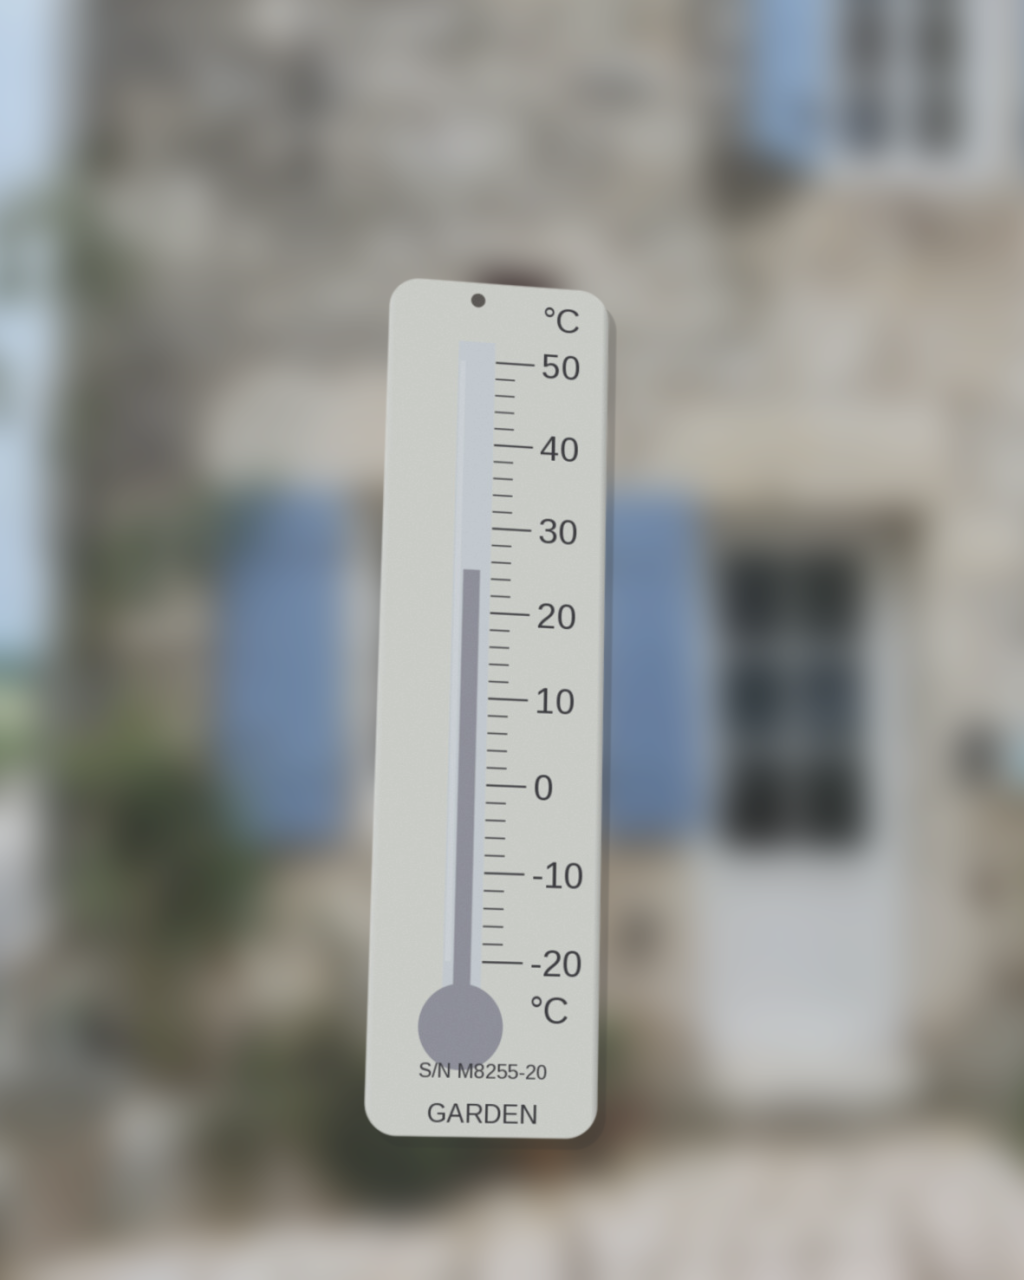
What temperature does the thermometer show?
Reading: 25 °C
